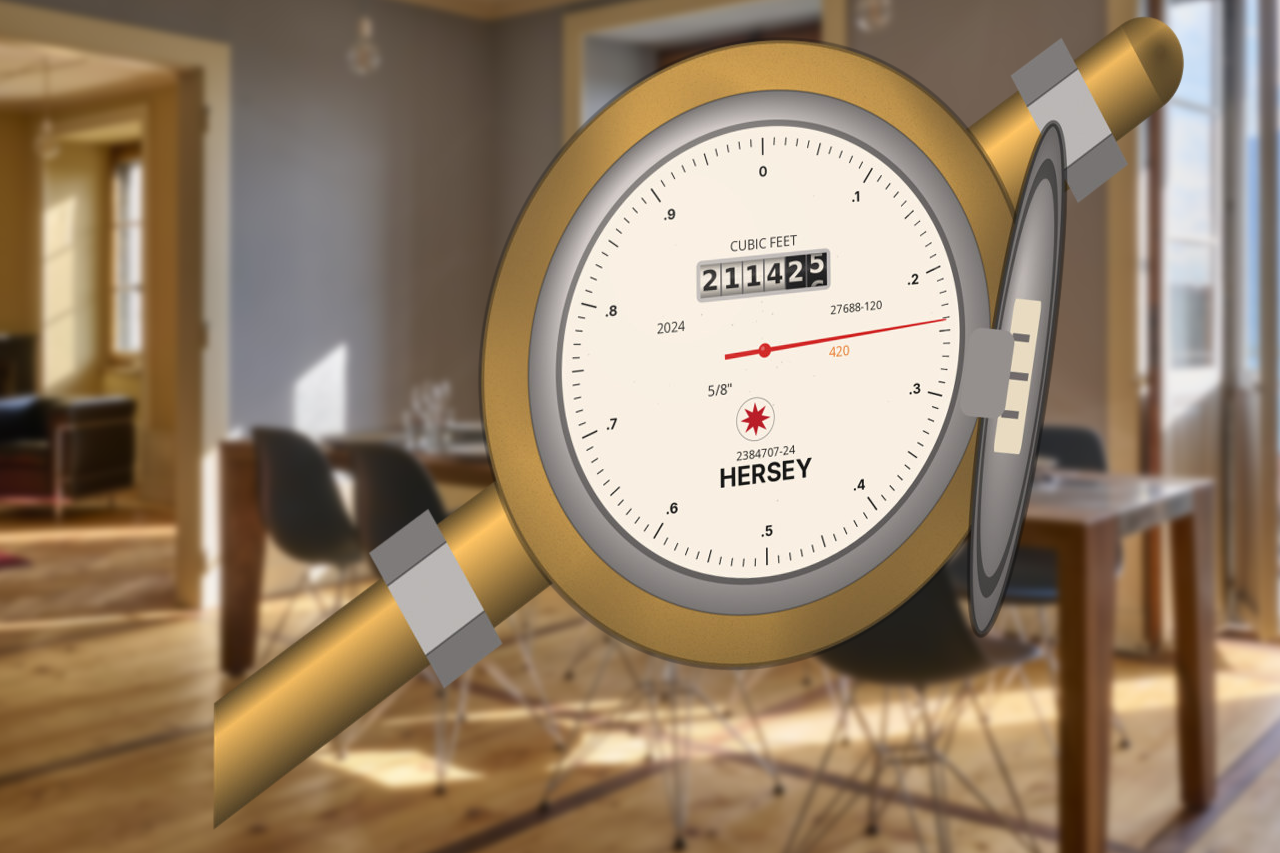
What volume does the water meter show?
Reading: 211425.24 ft³
